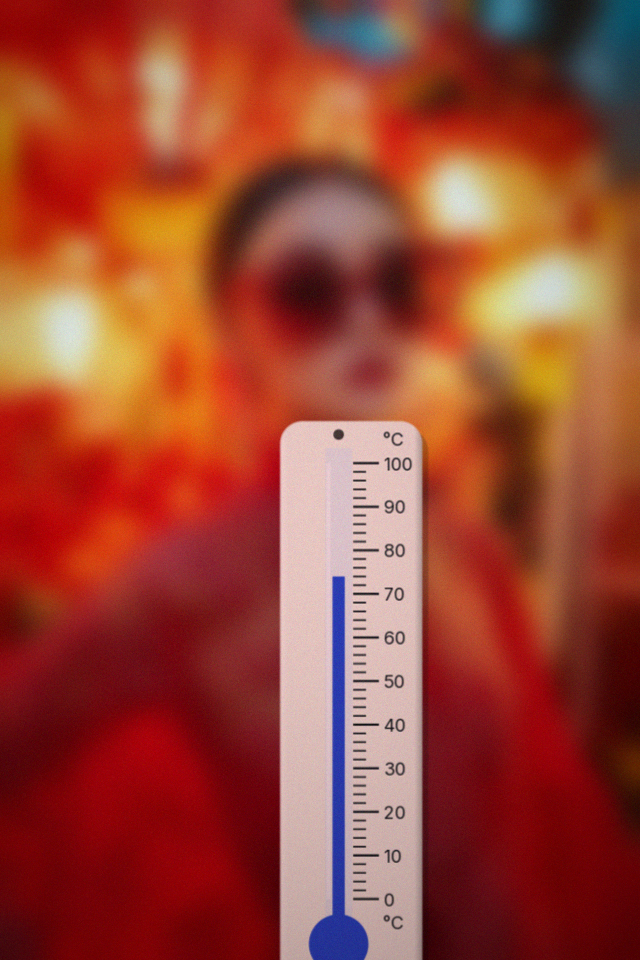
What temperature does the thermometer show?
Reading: 74 °C
